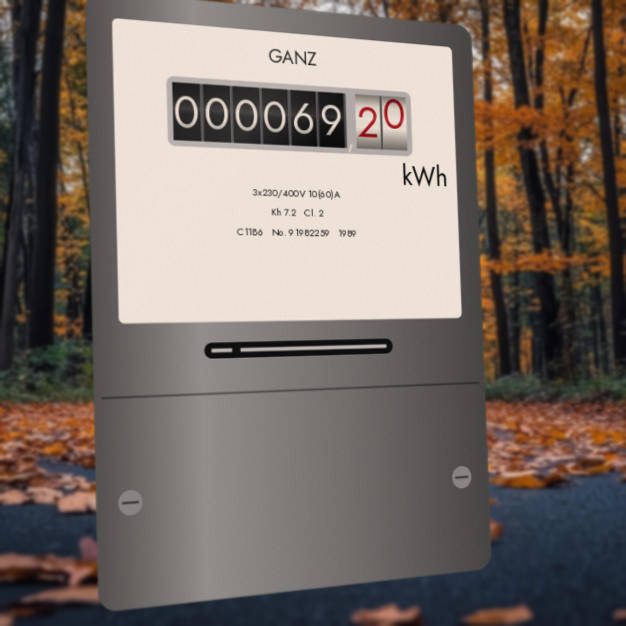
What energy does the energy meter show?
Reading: 69.20 kWh
